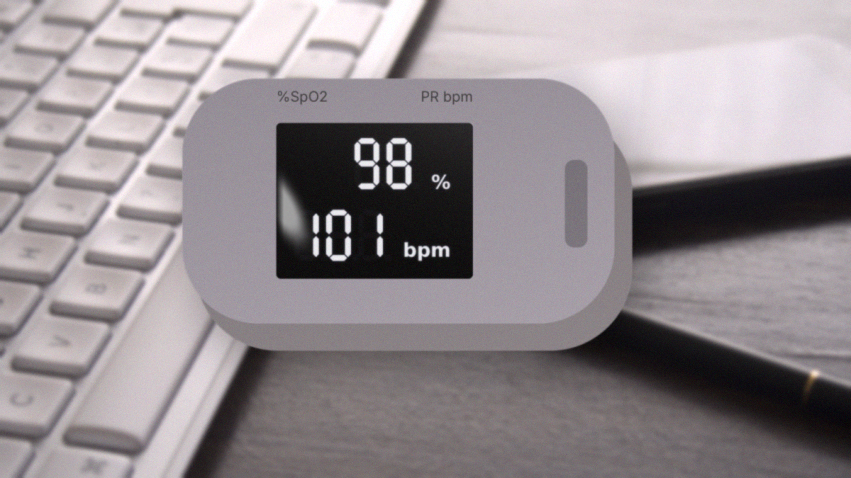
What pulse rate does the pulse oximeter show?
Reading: 101 bpm
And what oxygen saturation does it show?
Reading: 98 %
